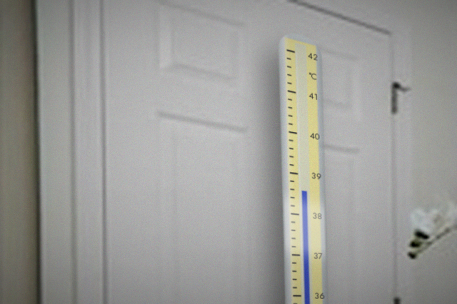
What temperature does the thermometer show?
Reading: 38.6 °C
